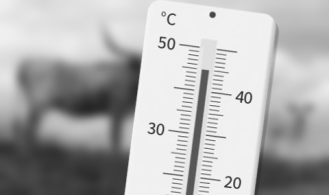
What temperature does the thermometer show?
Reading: 45 °C
